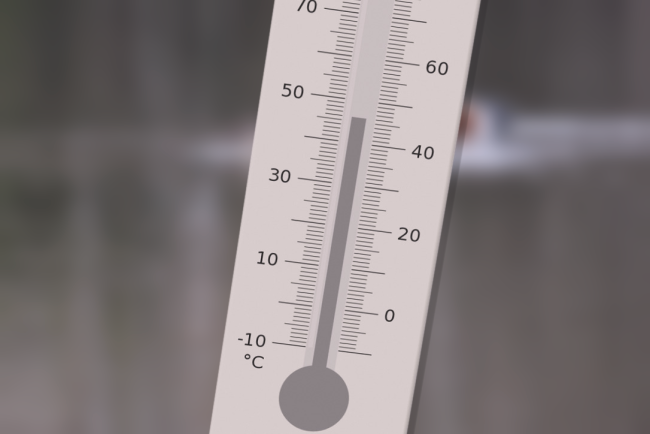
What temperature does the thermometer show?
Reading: 46 °C
